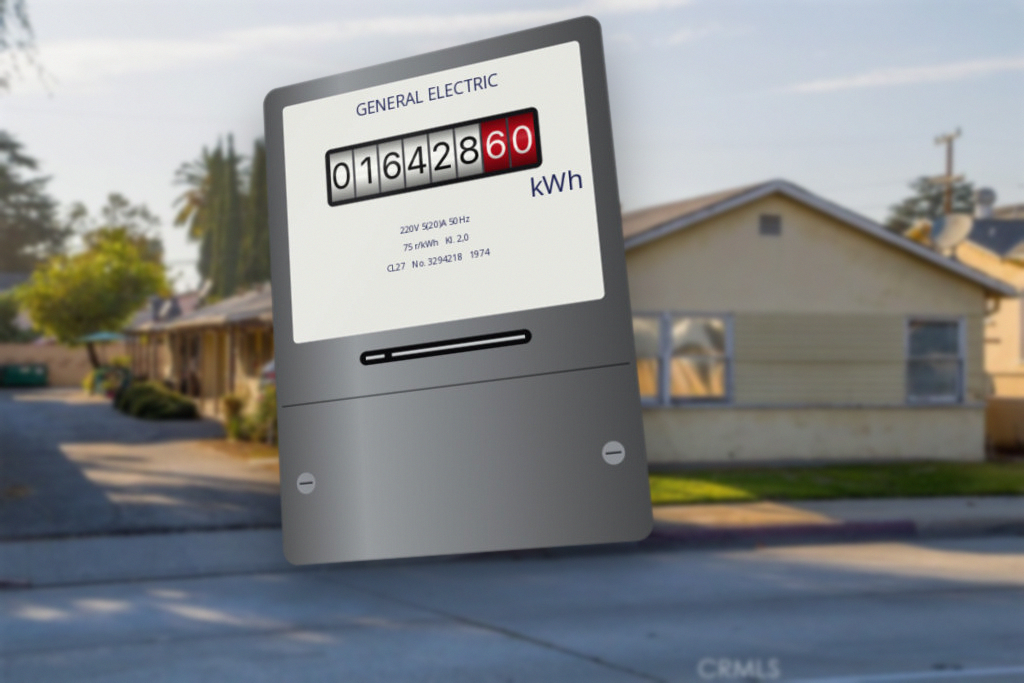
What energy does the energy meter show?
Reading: 16428.60 kWh
